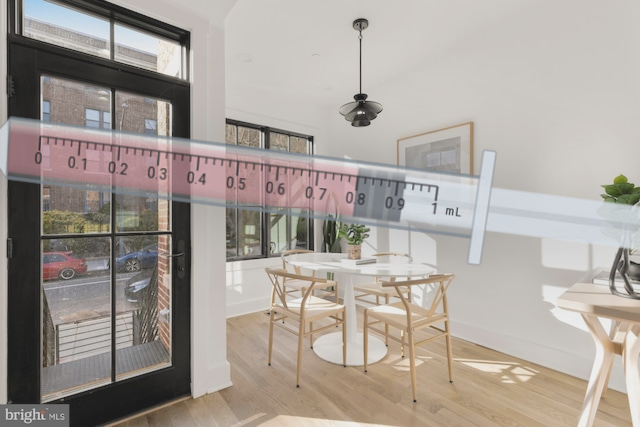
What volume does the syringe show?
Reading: 0.8 mL
